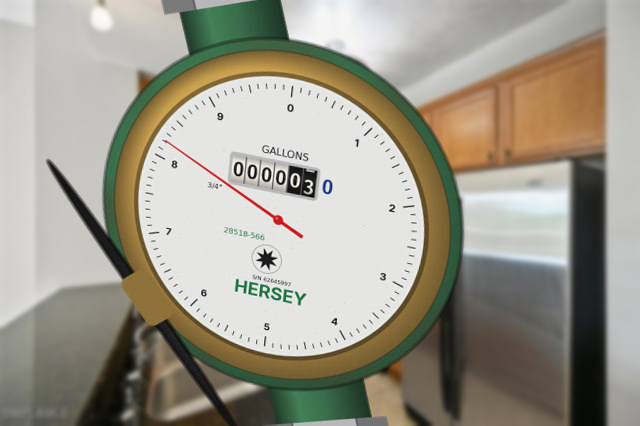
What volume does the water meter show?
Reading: 28.2 gal
